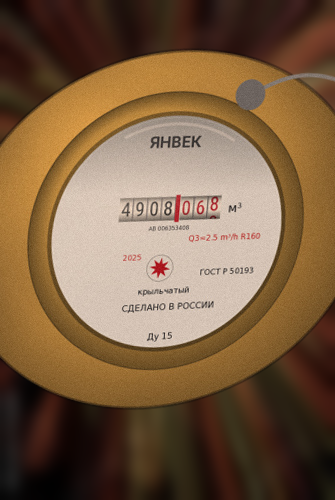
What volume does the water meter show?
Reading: 4908.068 m³
